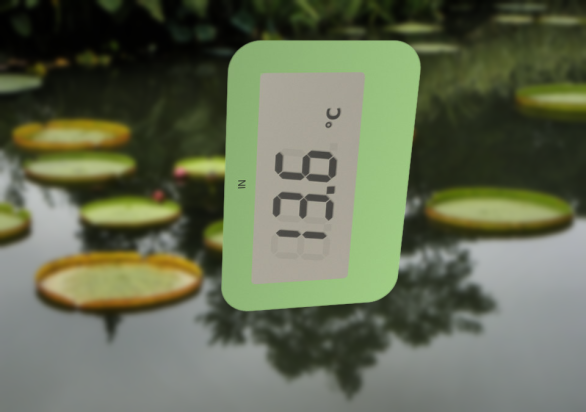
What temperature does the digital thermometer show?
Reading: 13.6 °C
